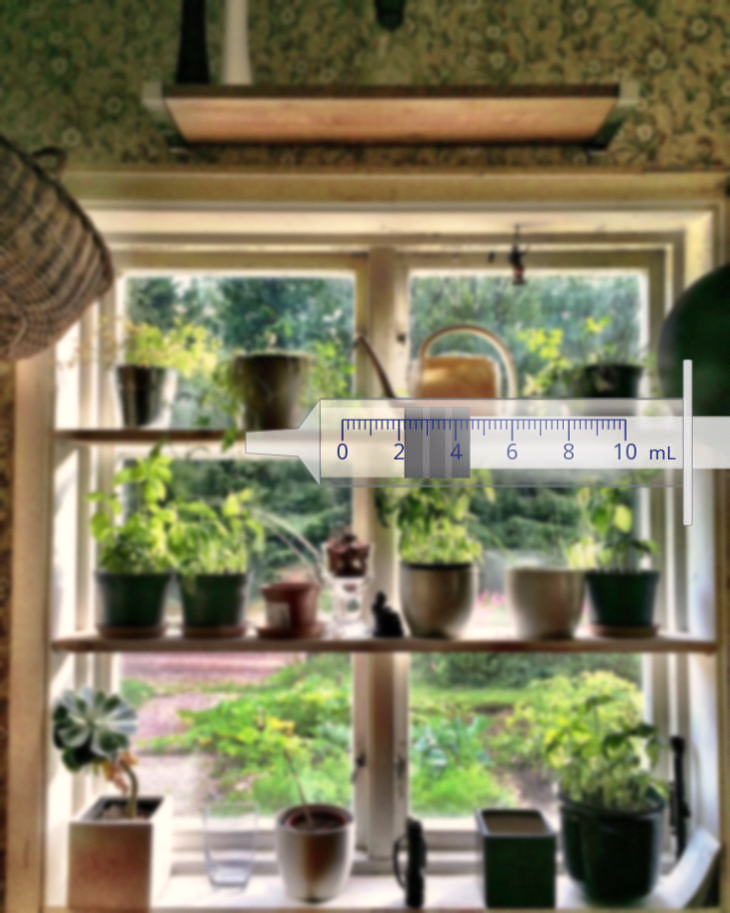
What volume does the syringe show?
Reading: 2.2 mL
